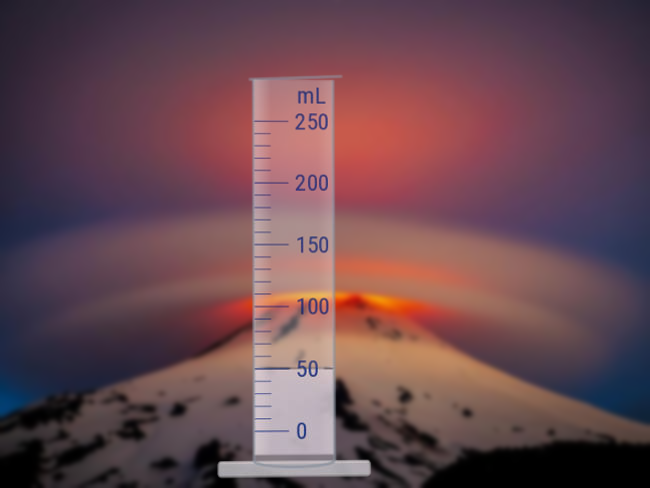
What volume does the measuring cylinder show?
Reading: 50 mL
